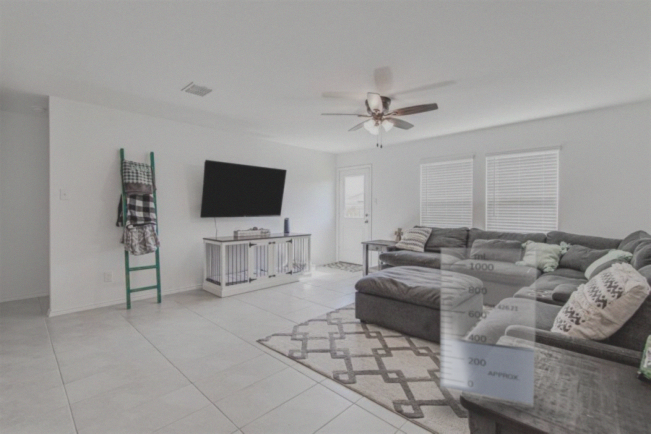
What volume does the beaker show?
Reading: 350 mL
